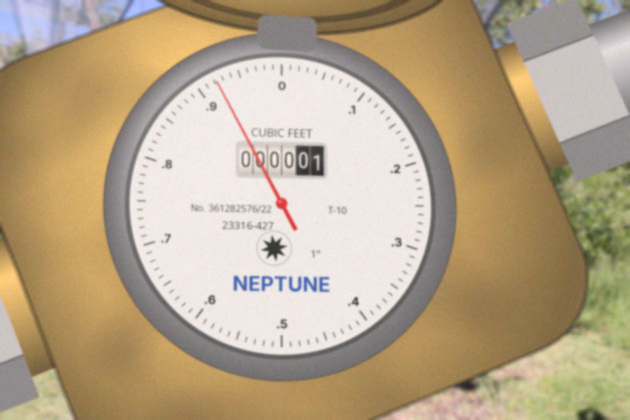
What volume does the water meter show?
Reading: 0.92 ft³
